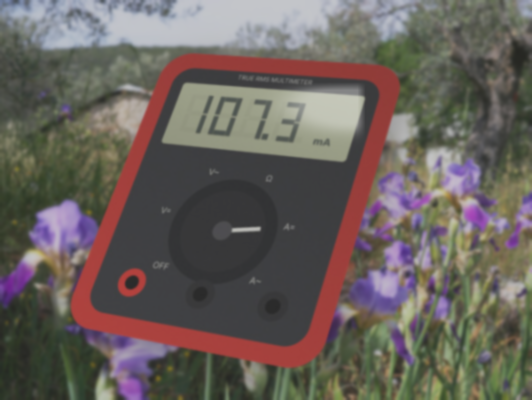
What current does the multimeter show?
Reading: 107.3 mA
